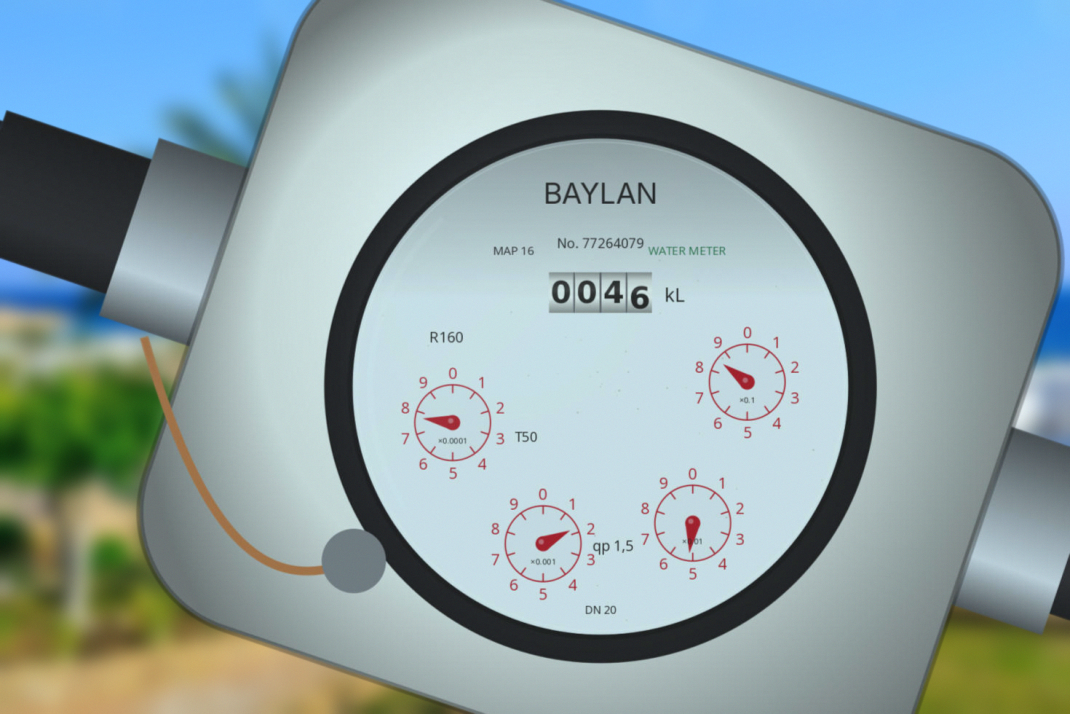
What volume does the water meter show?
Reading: 45.8517 kL
